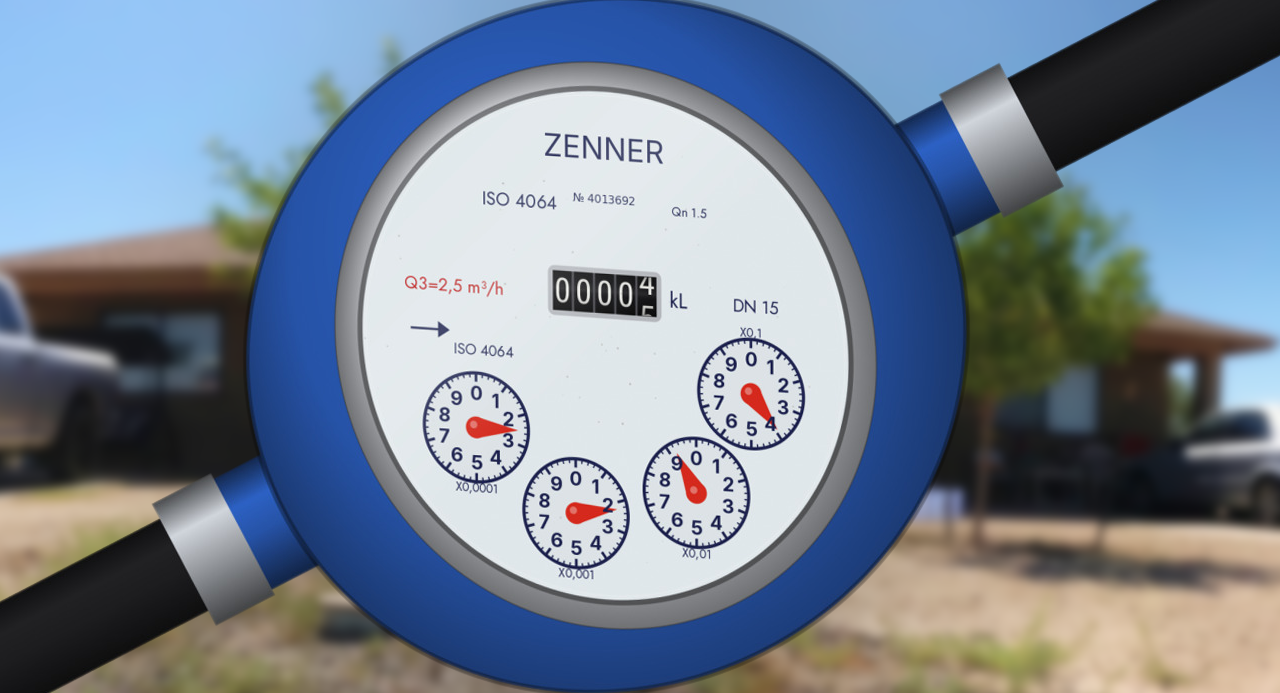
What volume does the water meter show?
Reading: 4.3922 kL
